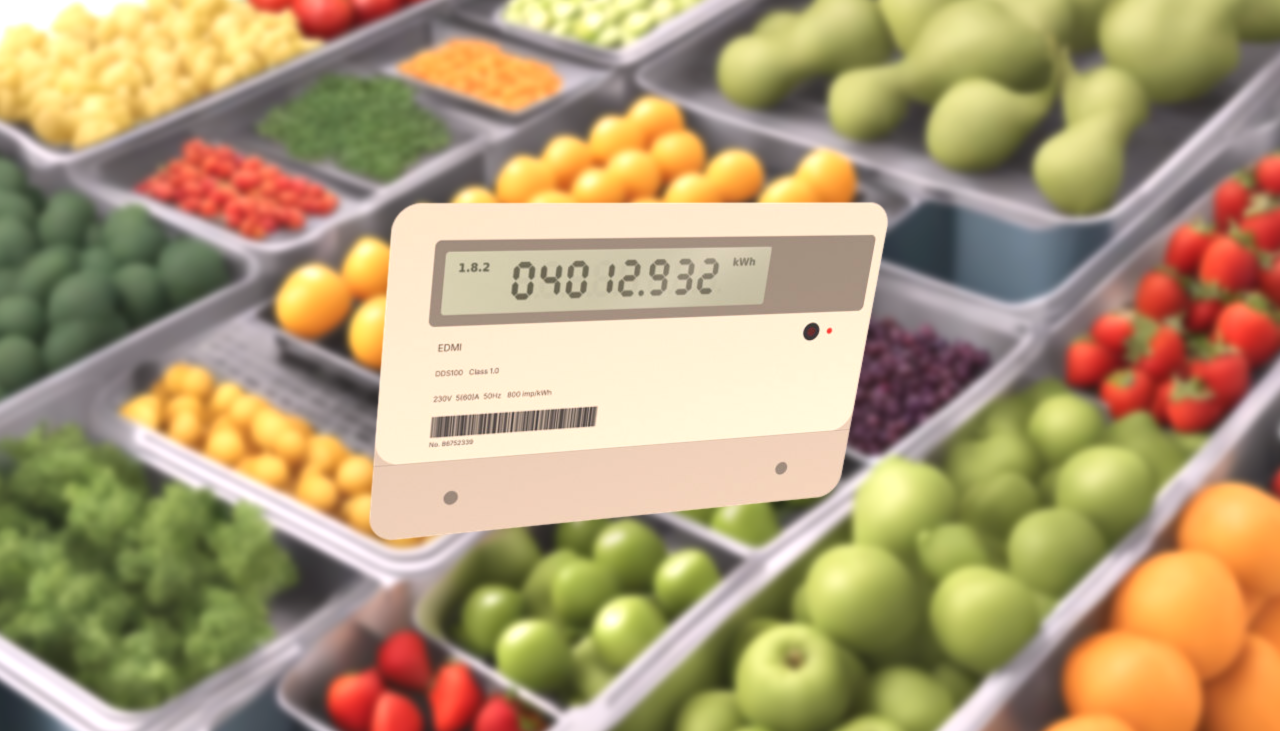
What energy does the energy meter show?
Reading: 4012.932 kWh
